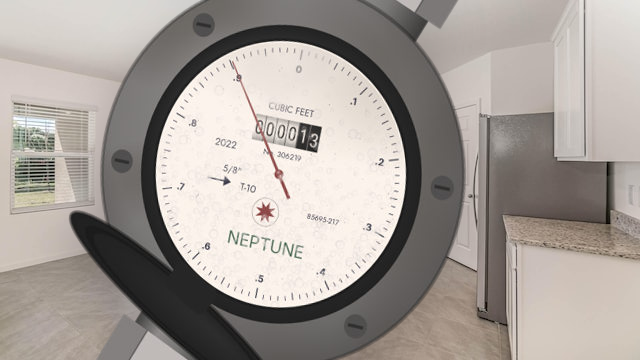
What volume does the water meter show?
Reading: 12.90 ft³
